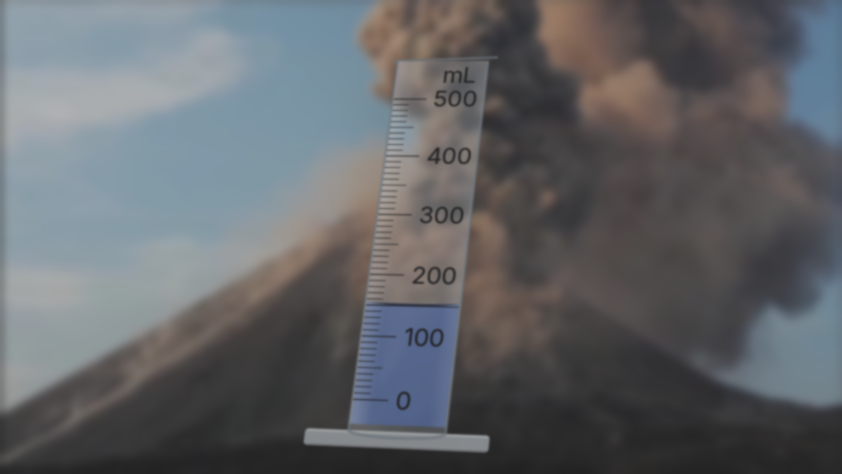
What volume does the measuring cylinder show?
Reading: 150 mL
